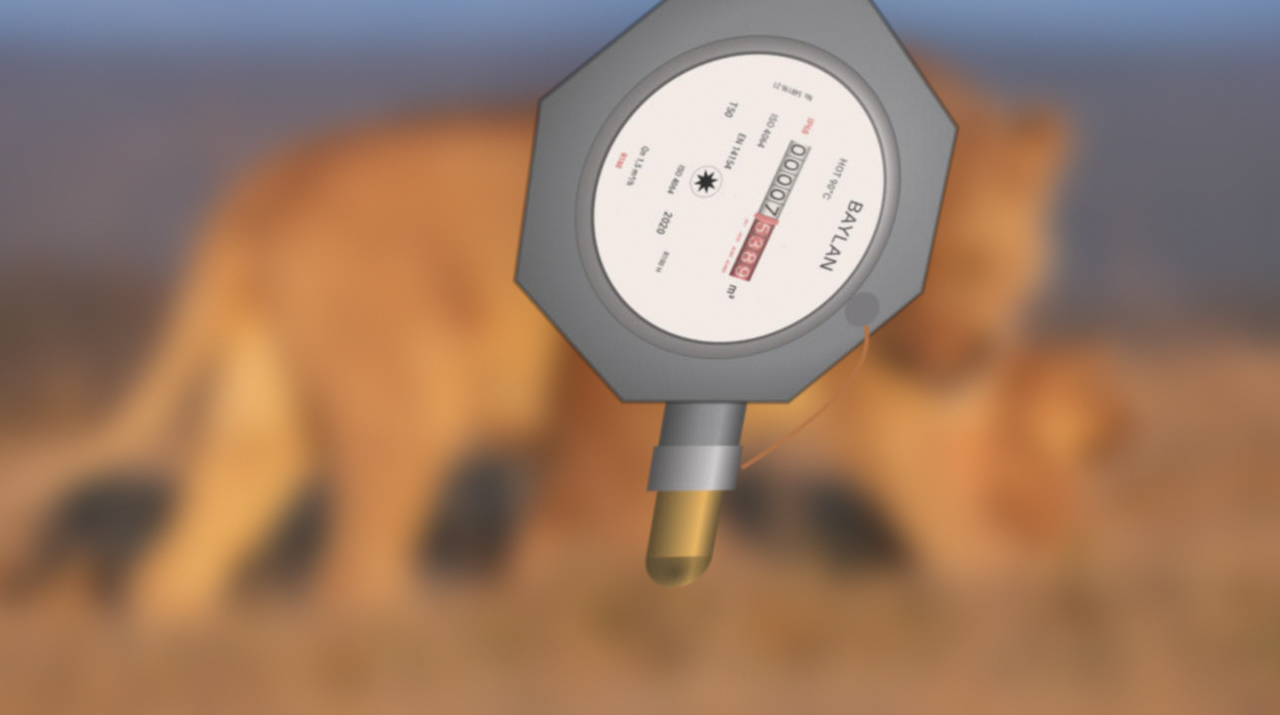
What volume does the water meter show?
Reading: 7.5389 m³
